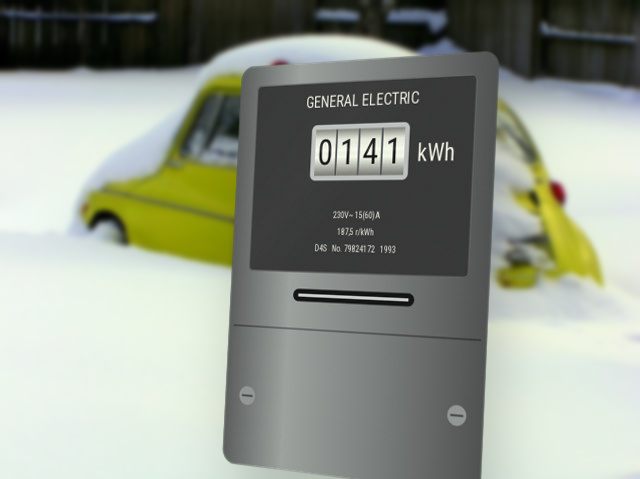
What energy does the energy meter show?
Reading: 141 kWh
